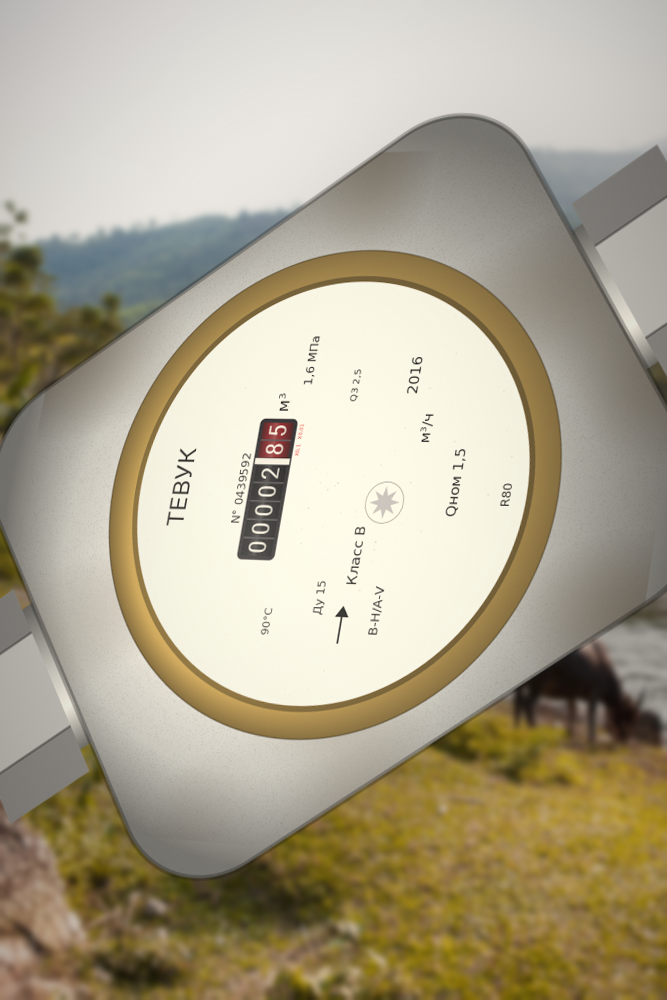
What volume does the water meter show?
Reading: 2.85 m³
